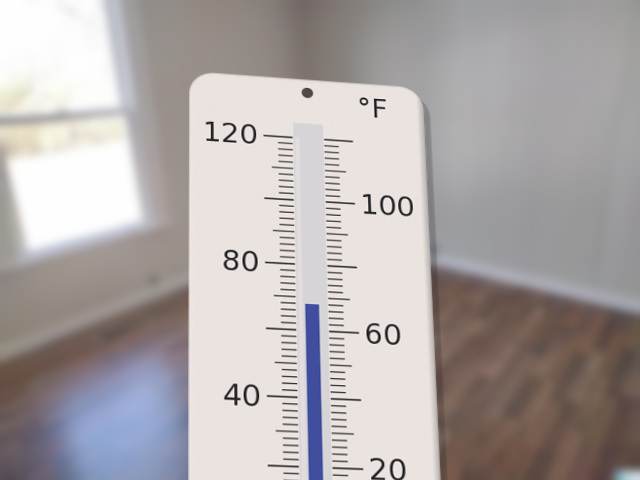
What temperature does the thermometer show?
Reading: 68 °F
